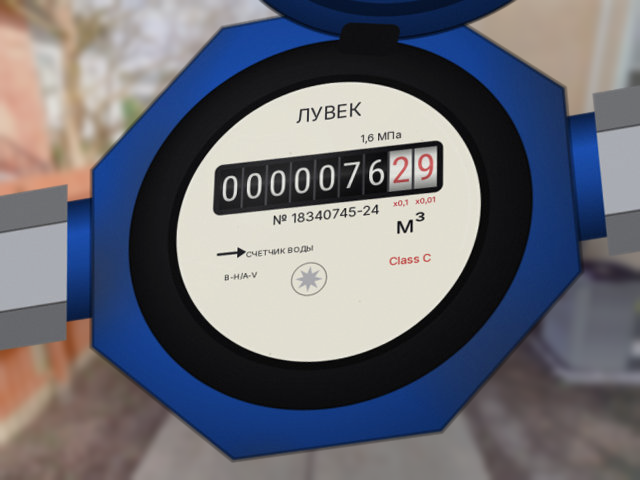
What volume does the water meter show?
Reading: 76.29 m³
